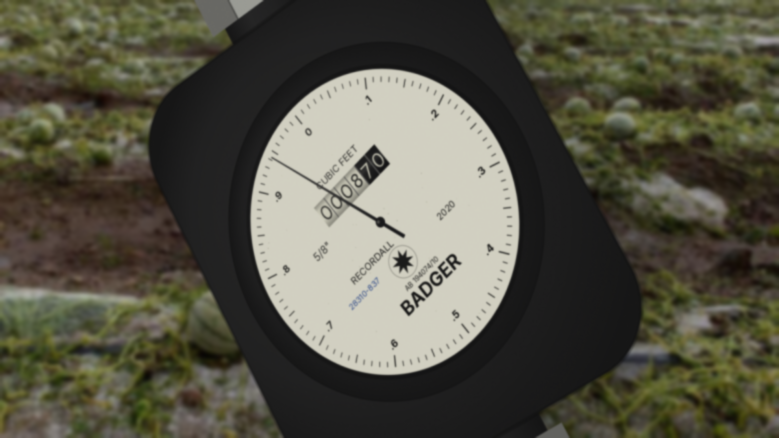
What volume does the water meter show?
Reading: 869.94 ft³
